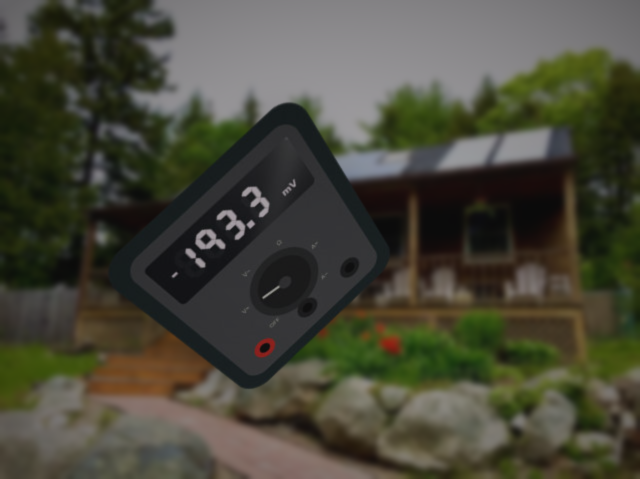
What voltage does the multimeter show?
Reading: -193.3 mV
